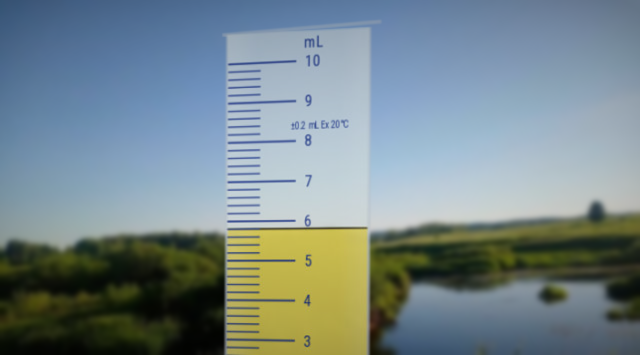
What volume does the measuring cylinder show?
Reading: 5.8 mL
